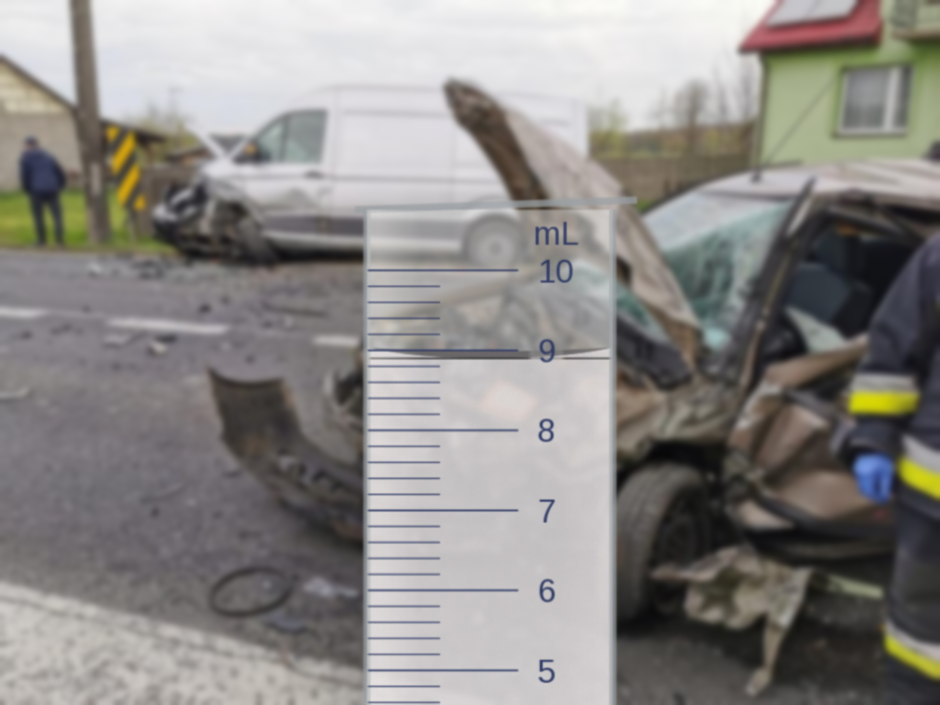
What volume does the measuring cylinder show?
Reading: 8.9 mL
